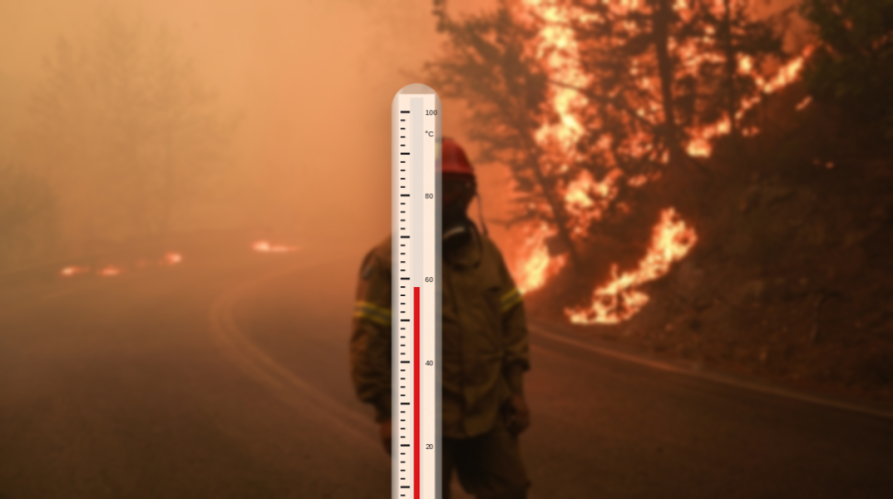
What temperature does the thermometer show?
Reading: 58 °C
